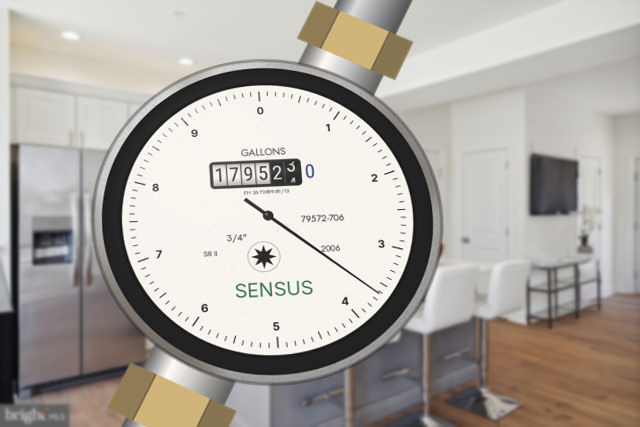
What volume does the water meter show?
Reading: 1795233.6 gal
